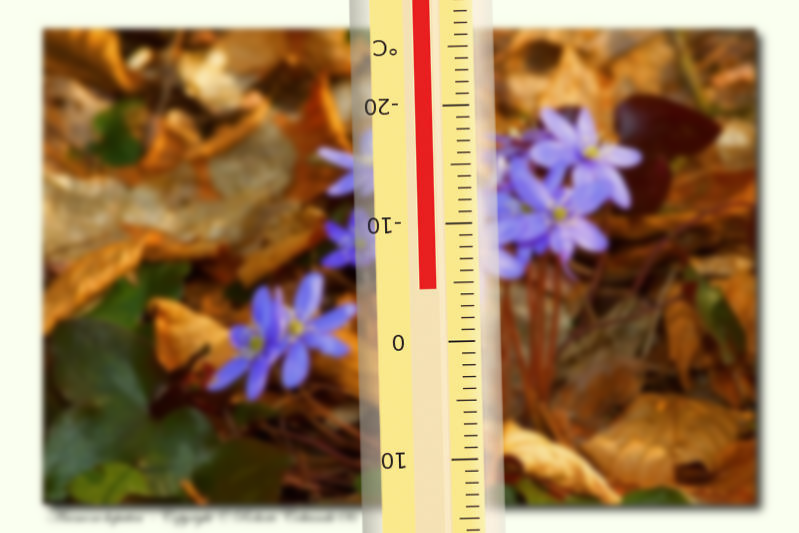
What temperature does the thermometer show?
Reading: -4.5 °C
